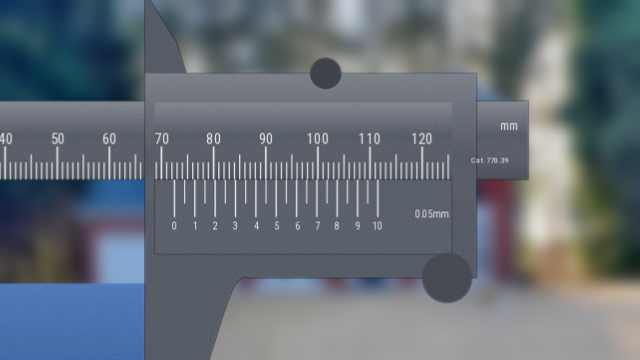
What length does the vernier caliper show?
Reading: 72.5 mm
